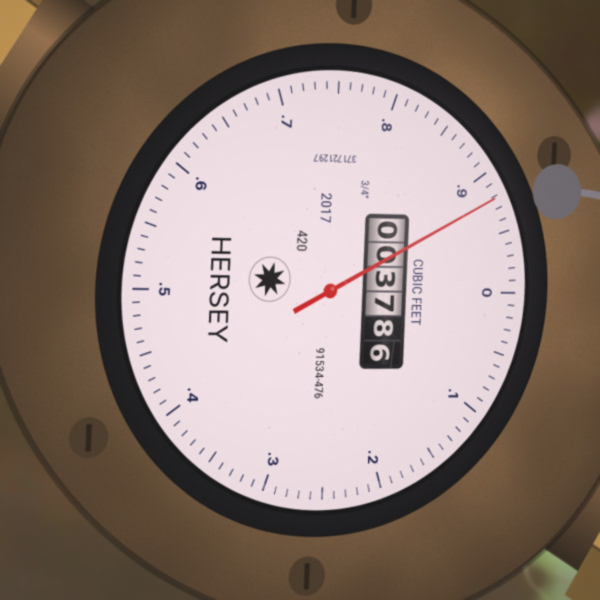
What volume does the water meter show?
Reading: 3785.92 ft³
